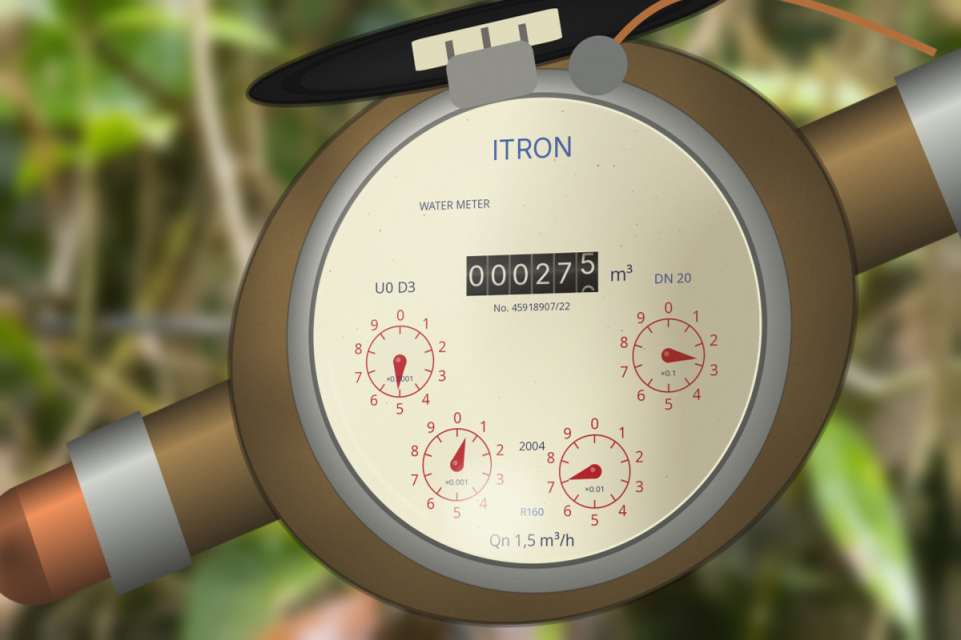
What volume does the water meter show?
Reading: 275.2705 m³
